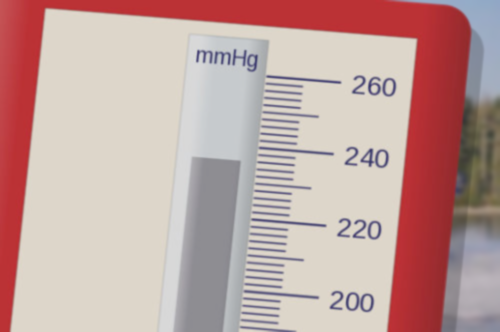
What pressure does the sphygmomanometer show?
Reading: 236 mmHg
